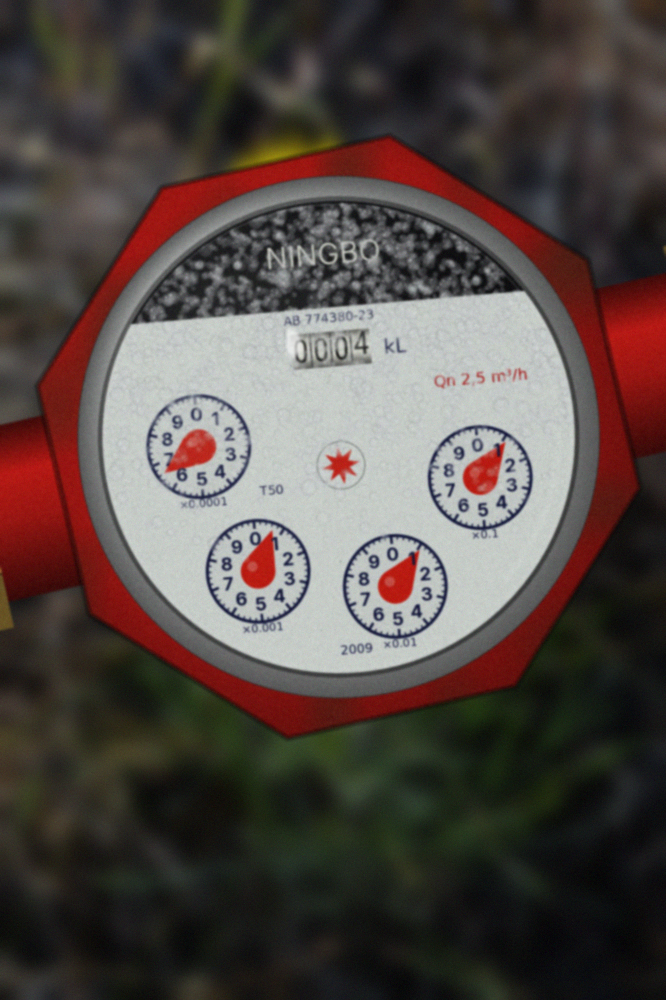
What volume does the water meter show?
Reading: 4.1106 kL
